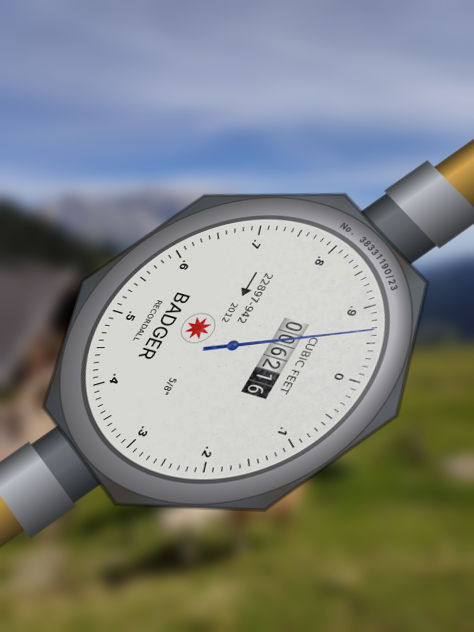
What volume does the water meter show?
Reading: 6215.93 ft³
